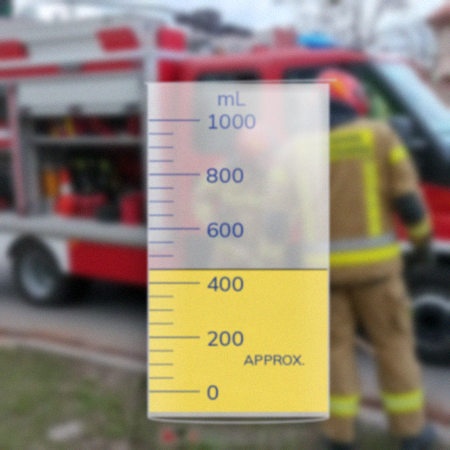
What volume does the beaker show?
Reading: 450 mL
